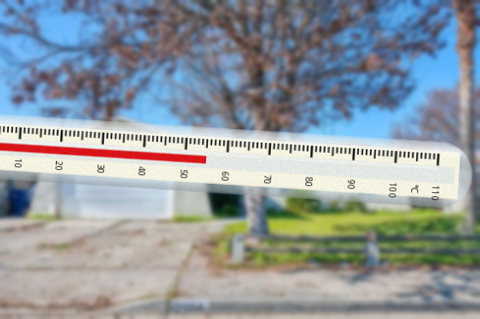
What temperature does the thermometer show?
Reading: 55 °C
